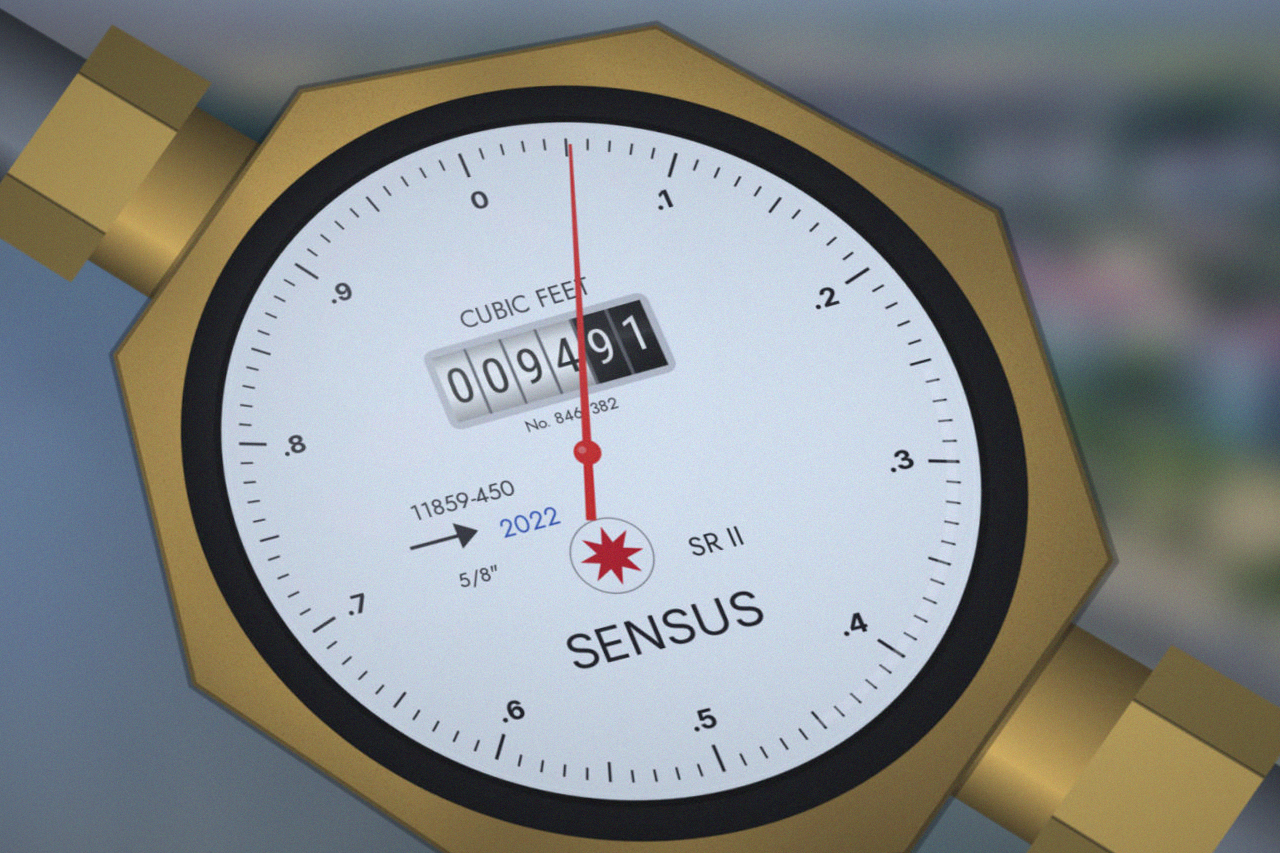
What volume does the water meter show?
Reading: 9491.05 ft³
